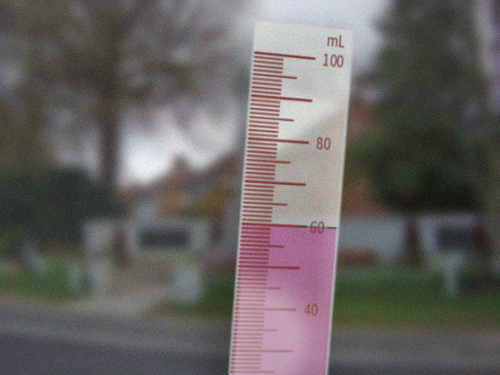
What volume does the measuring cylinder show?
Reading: 60 mL
